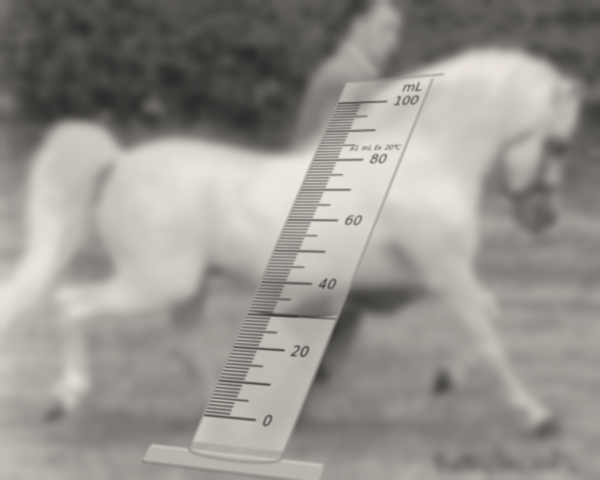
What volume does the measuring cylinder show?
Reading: 30 mL
